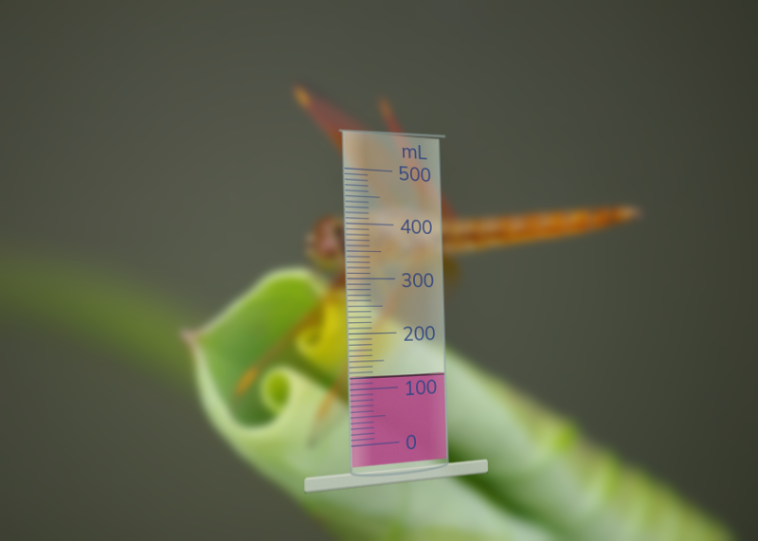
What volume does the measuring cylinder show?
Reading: 120 mL
